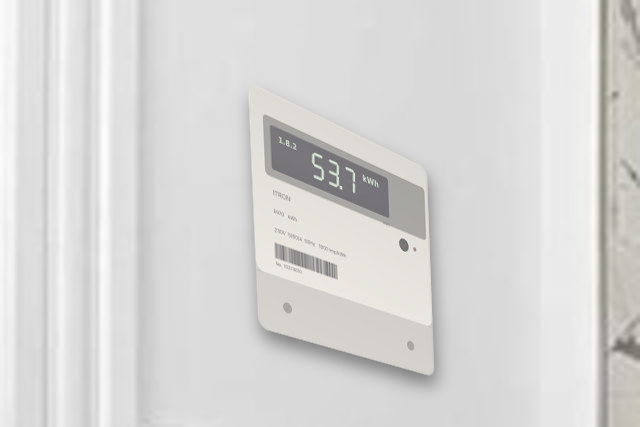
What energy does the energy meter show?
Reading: 53.7 kWh
